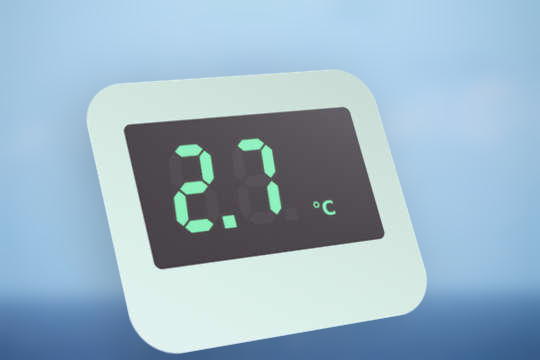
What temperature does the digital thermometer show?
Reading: 2.7 °C
